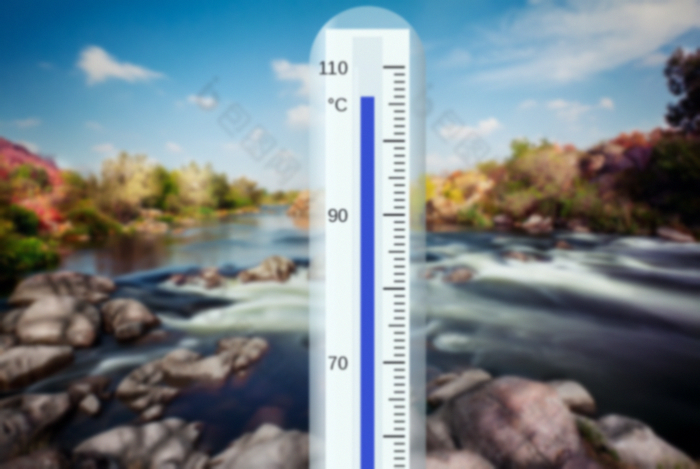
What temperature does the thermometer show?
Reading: 106 °C
